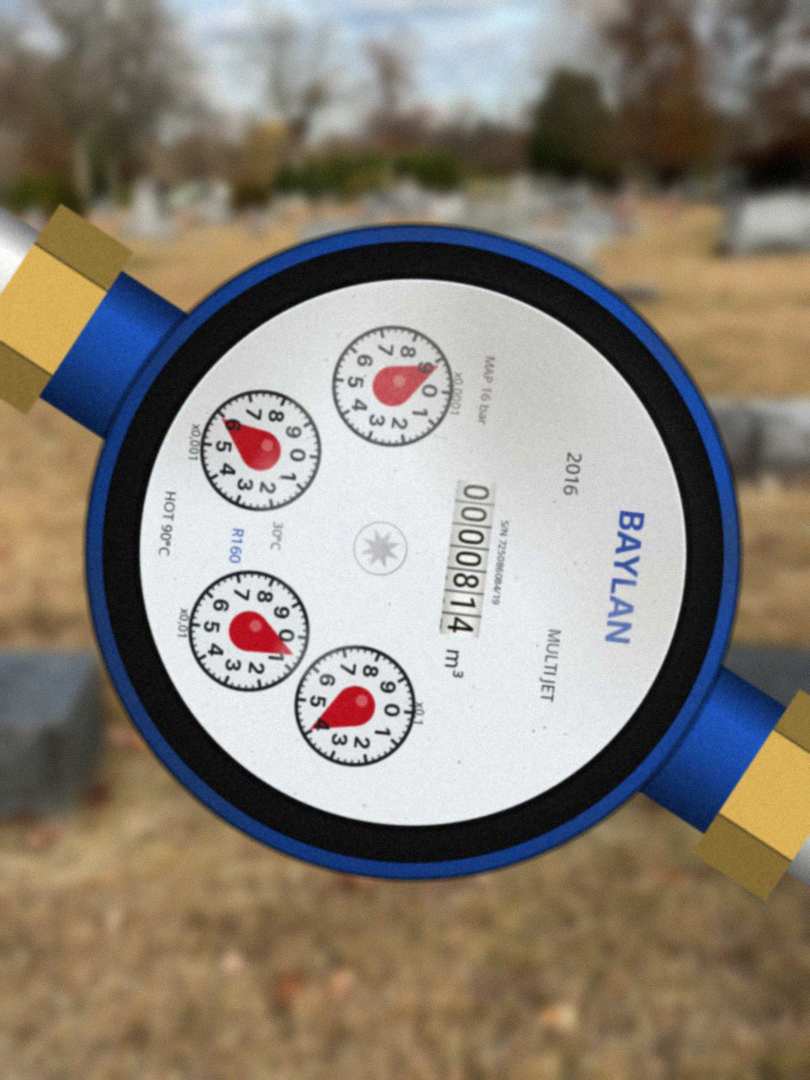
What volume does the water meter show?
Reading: 814.4059 m³
